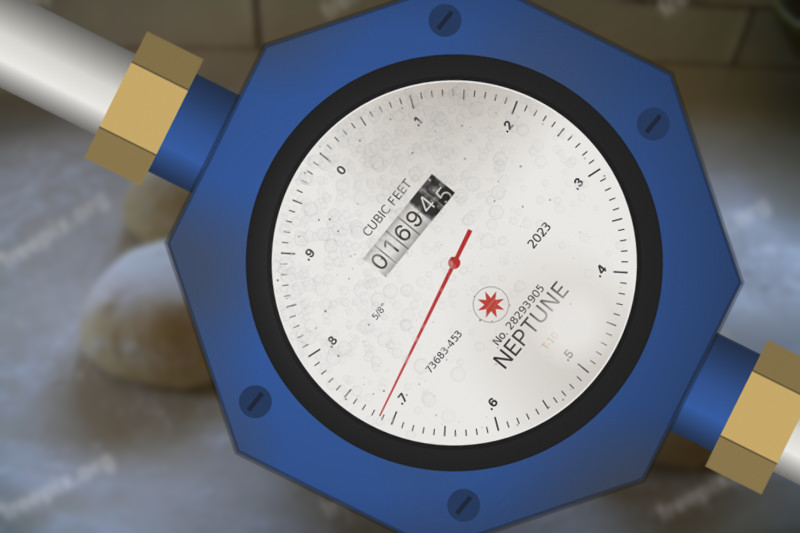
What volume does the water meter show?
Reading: 16944.71 ft³
